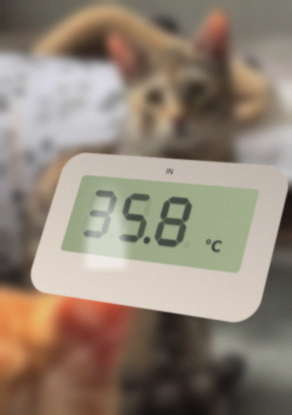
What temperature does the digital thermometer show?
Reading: 35.8 °C
